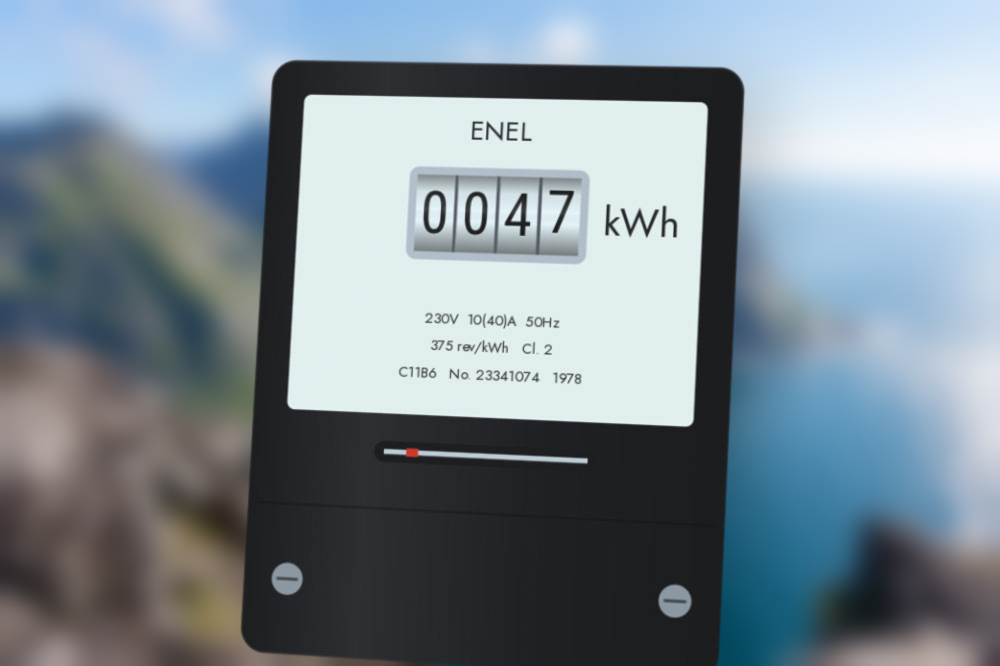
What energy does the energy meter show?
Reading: 47 kWh
